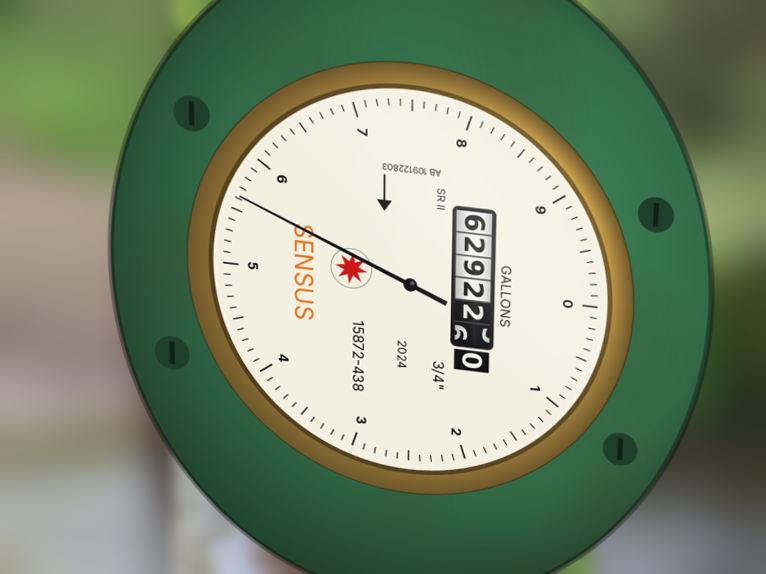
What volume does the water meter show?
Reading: 6292255.6 gal
